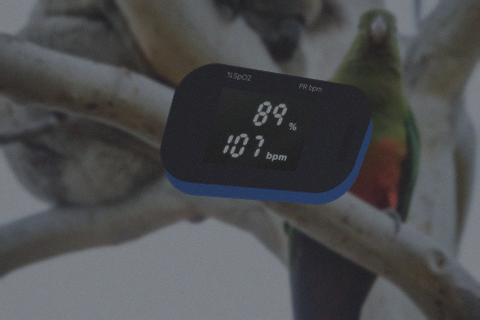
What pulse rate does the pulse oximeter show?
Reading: 107 bpm
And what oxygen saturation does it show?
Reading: 89 %
